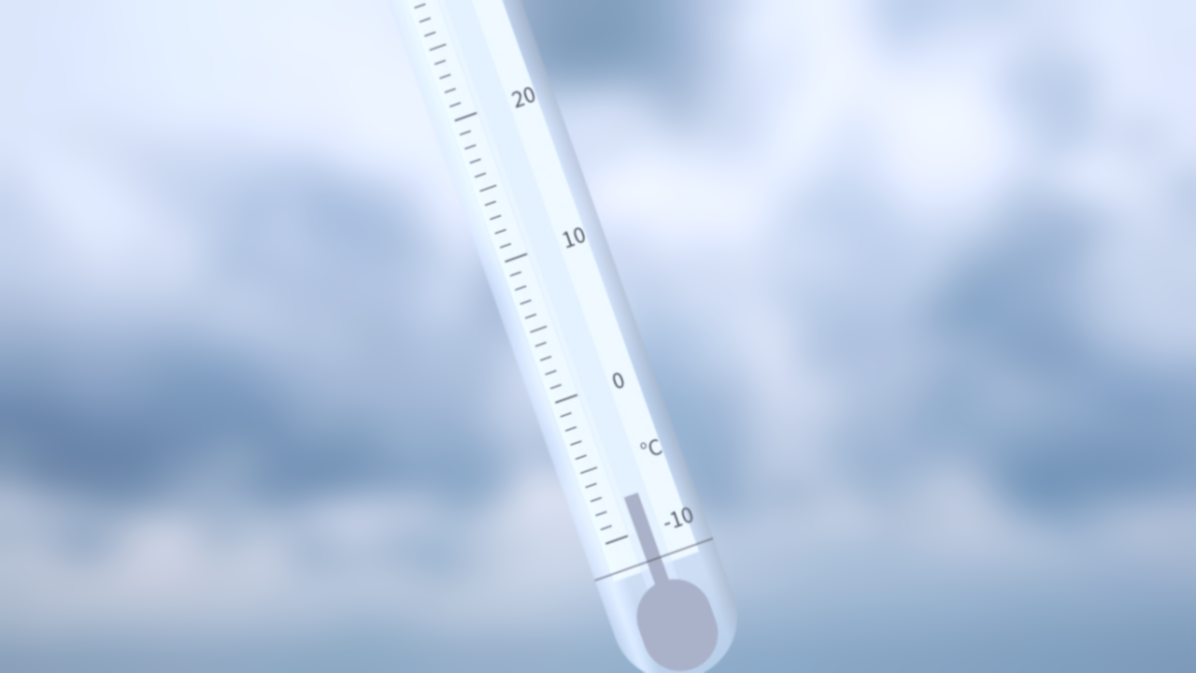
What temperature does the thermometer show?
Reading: -7.5 °C
